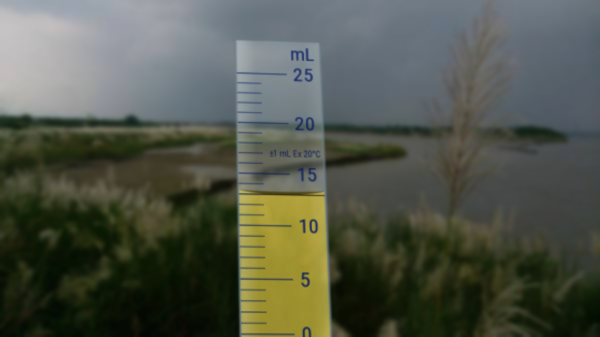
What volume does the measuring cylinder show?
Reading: 13 mL
